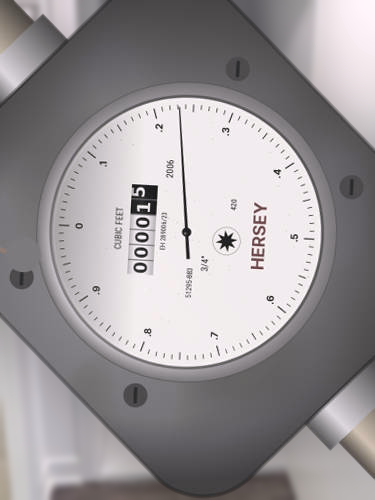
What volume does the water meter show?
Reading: 15.23 ft³
